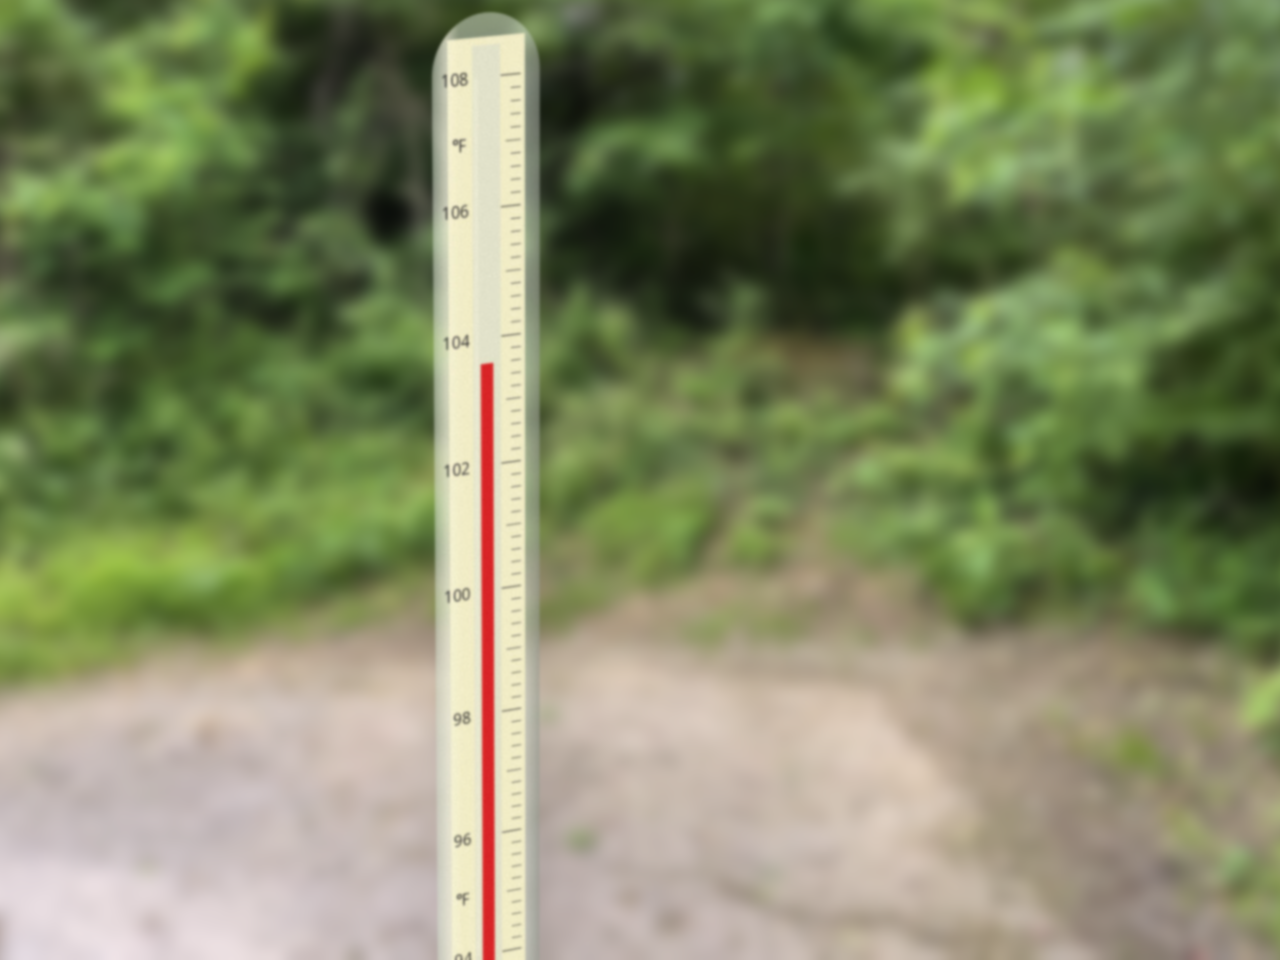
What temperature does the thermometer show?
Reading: 103.6 °F
